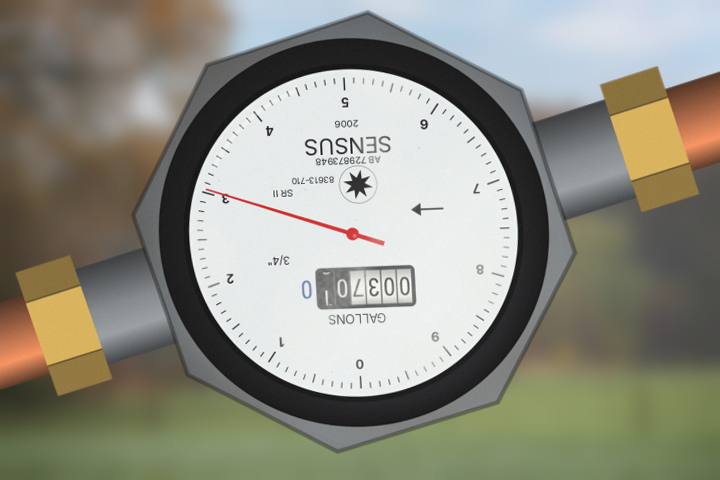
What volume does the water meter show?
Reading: 37013.0 gal
